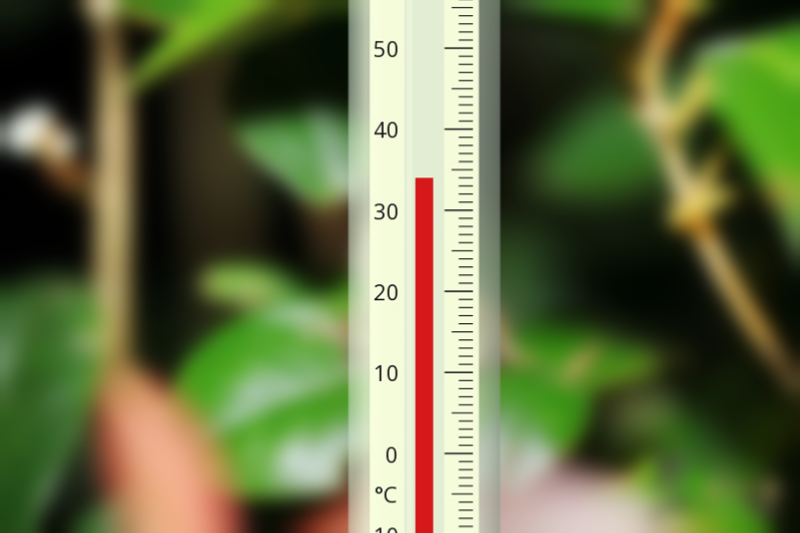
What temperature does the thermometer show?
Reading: 34 °C
